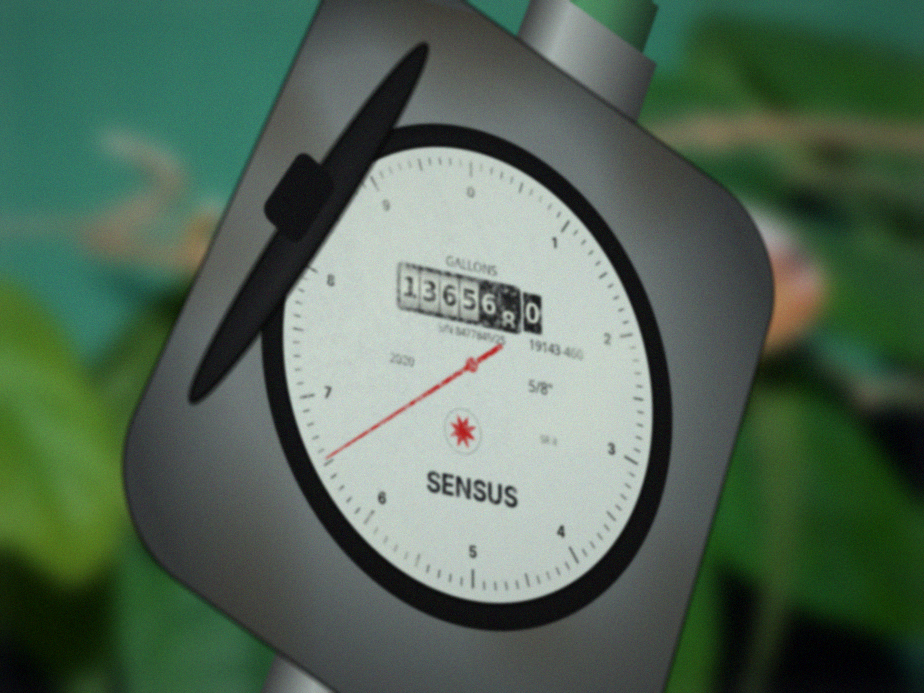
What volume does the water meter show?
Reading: 1365676.5 gal
